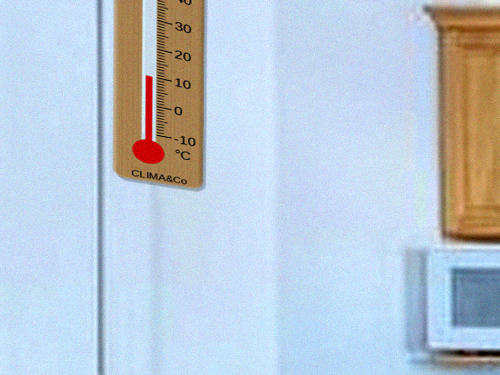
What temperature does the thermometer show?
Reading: 10 °C
